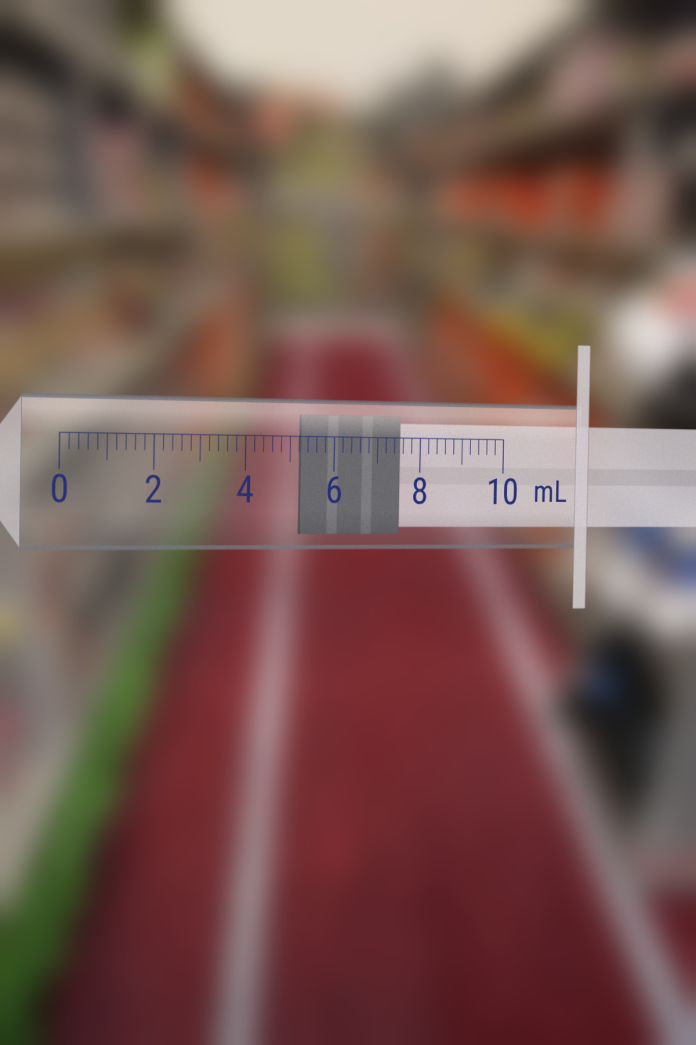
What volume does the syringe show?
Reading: 5.2 mL
